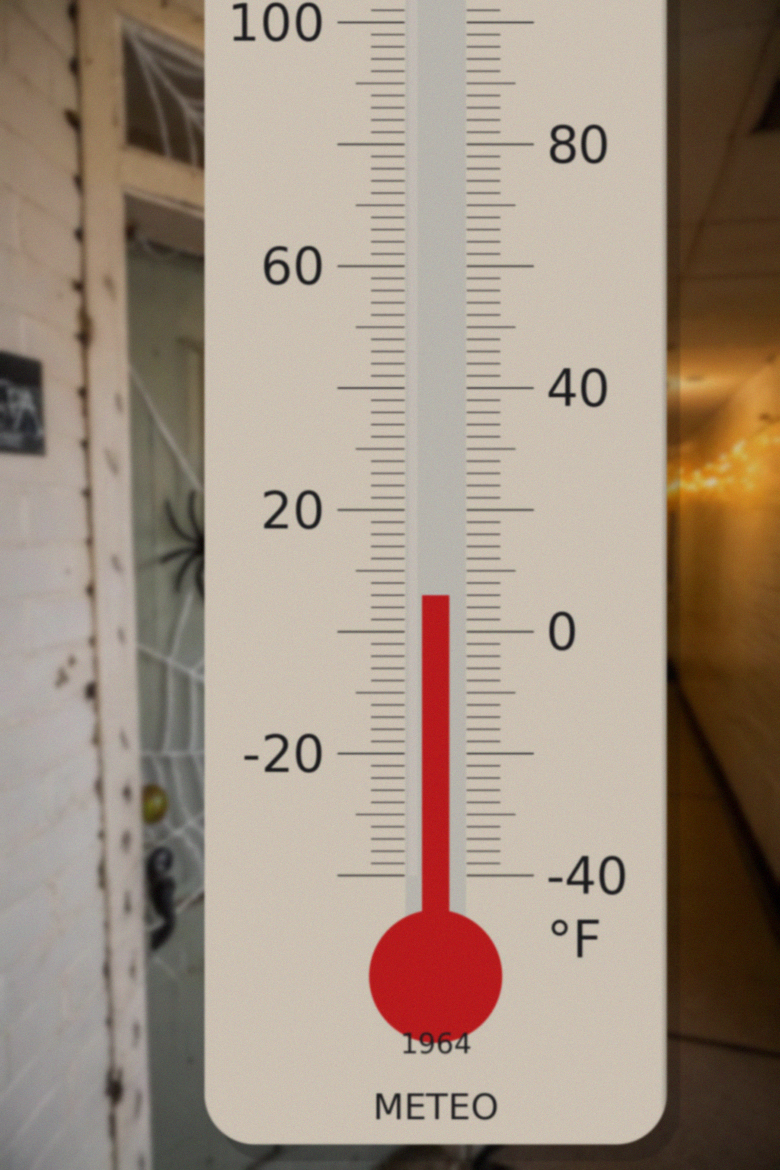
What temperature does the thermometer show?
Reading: 6 °F
